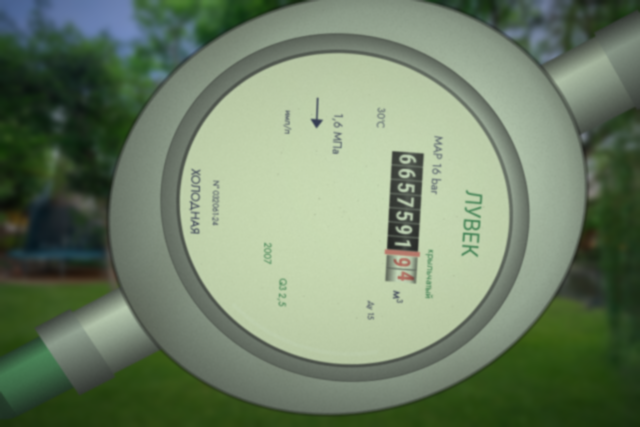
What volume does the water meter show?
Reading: 6657591.94 m³
